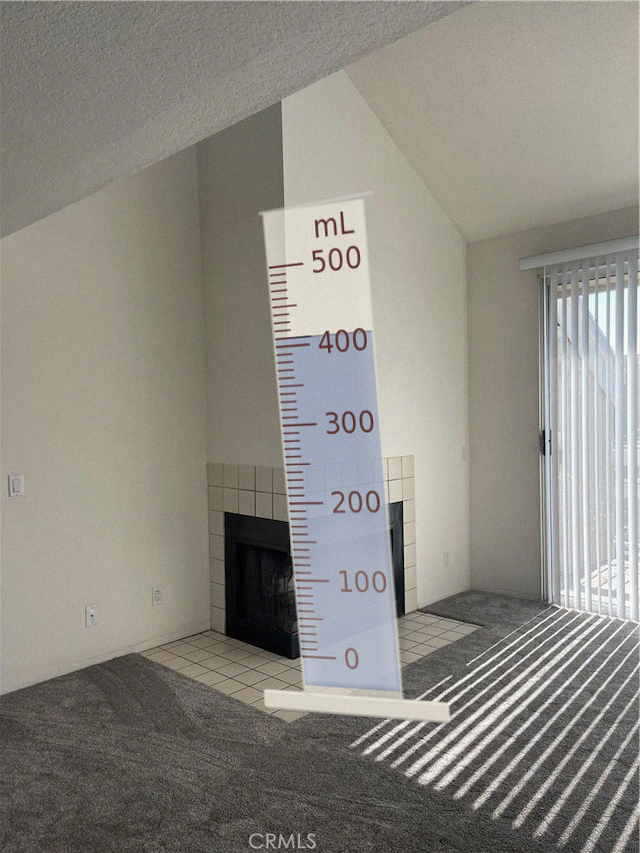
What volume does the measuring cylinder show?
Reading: 410 mL
